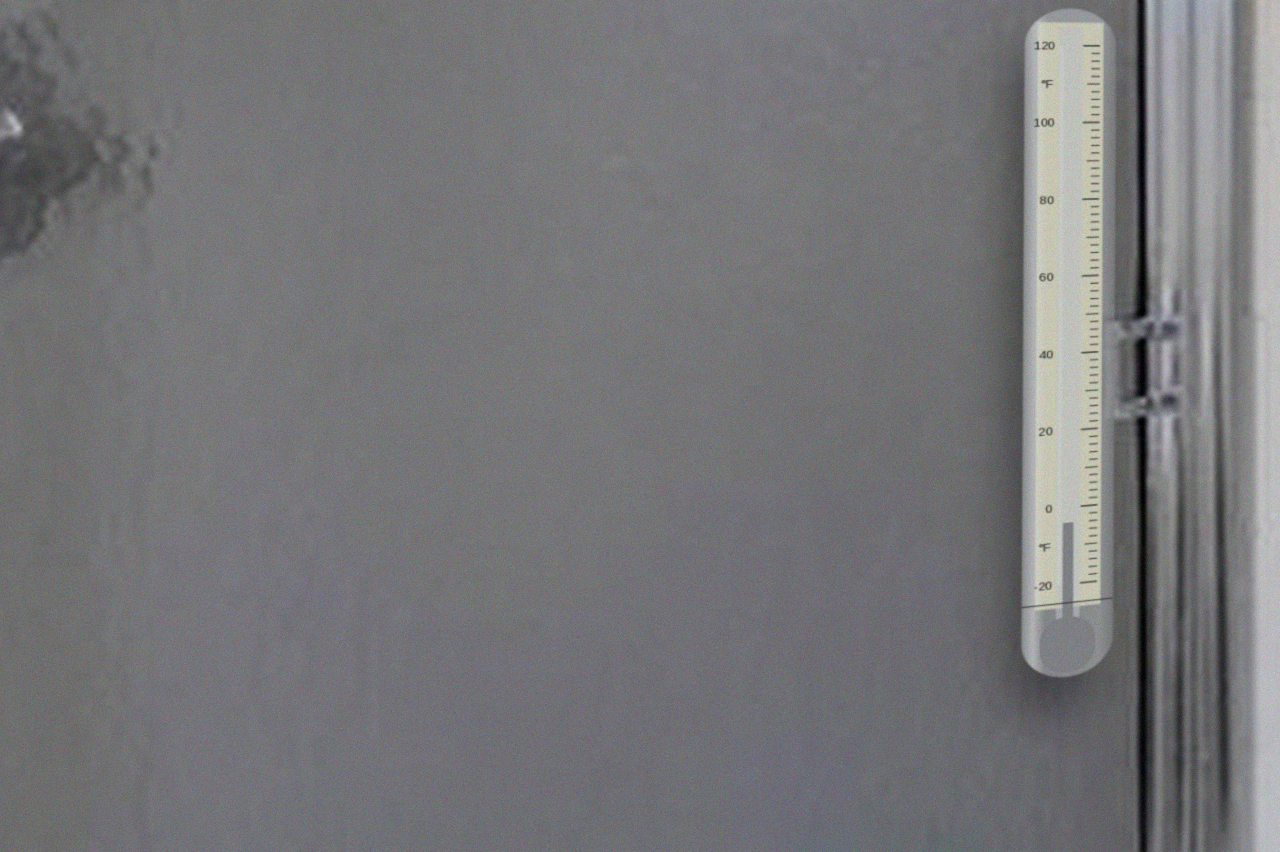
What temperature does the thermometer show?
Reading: -4 °F
